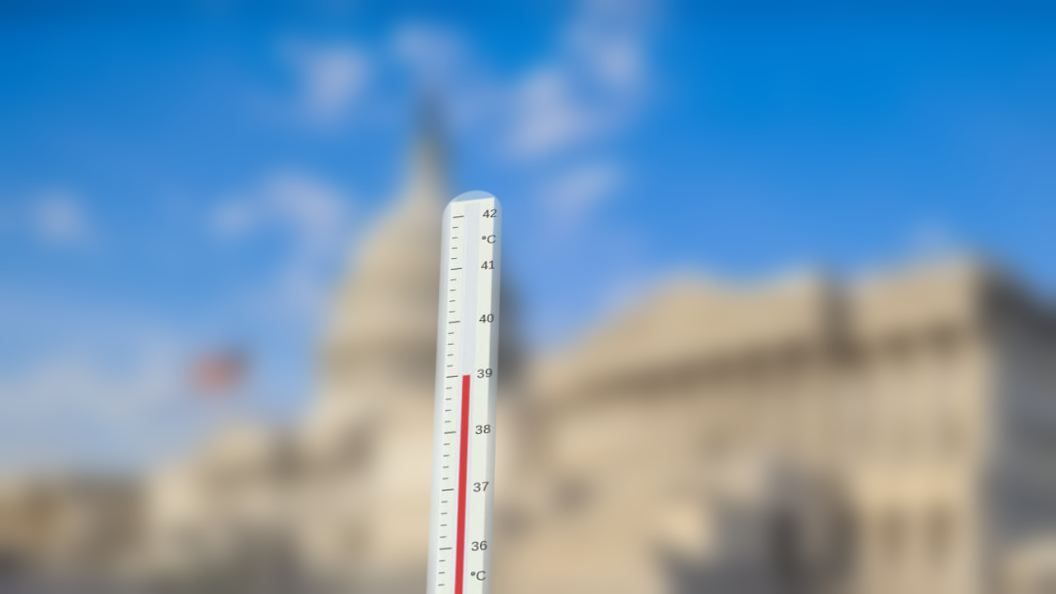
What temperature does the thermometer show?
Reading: 39 °C
